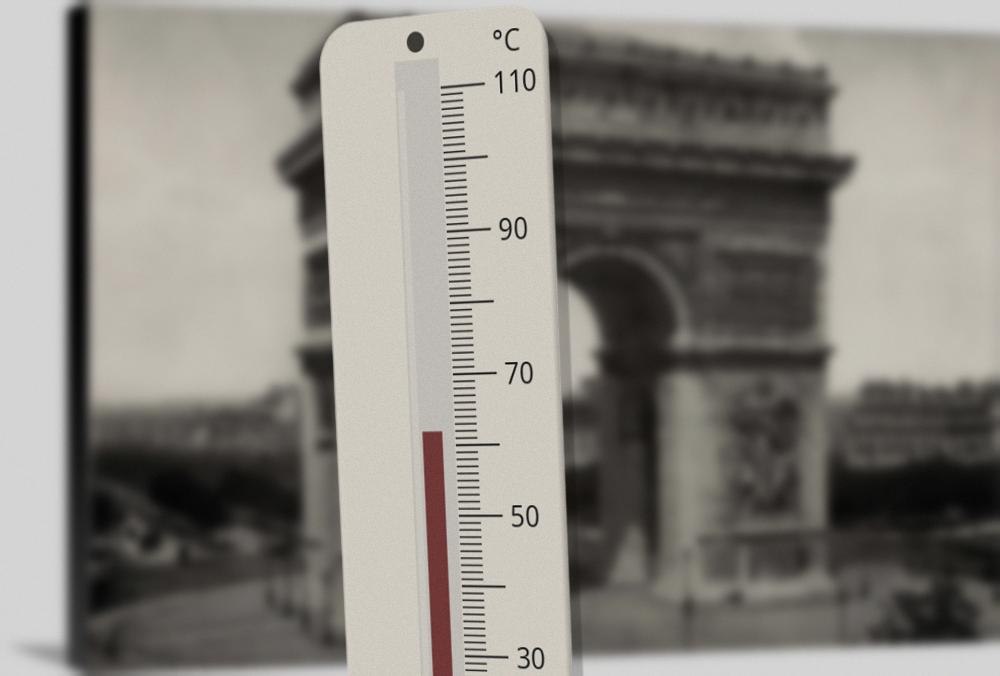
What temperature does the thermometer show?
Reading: 62 °C
